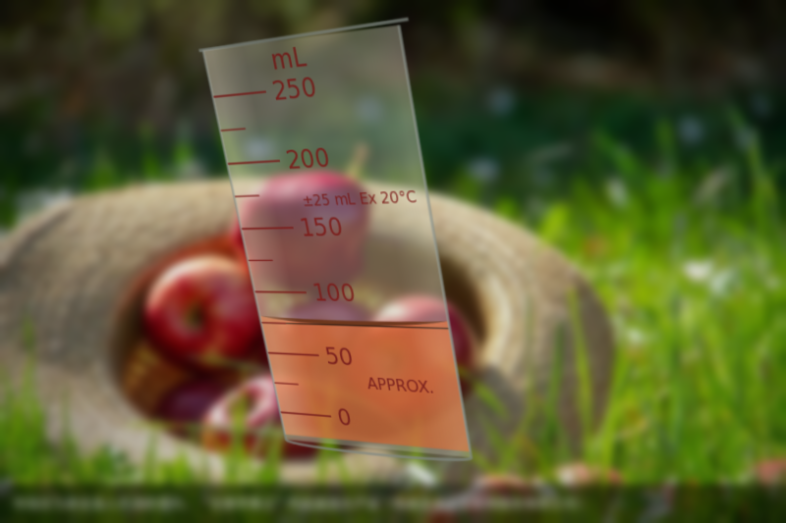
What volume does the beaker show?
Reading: 75 mL
